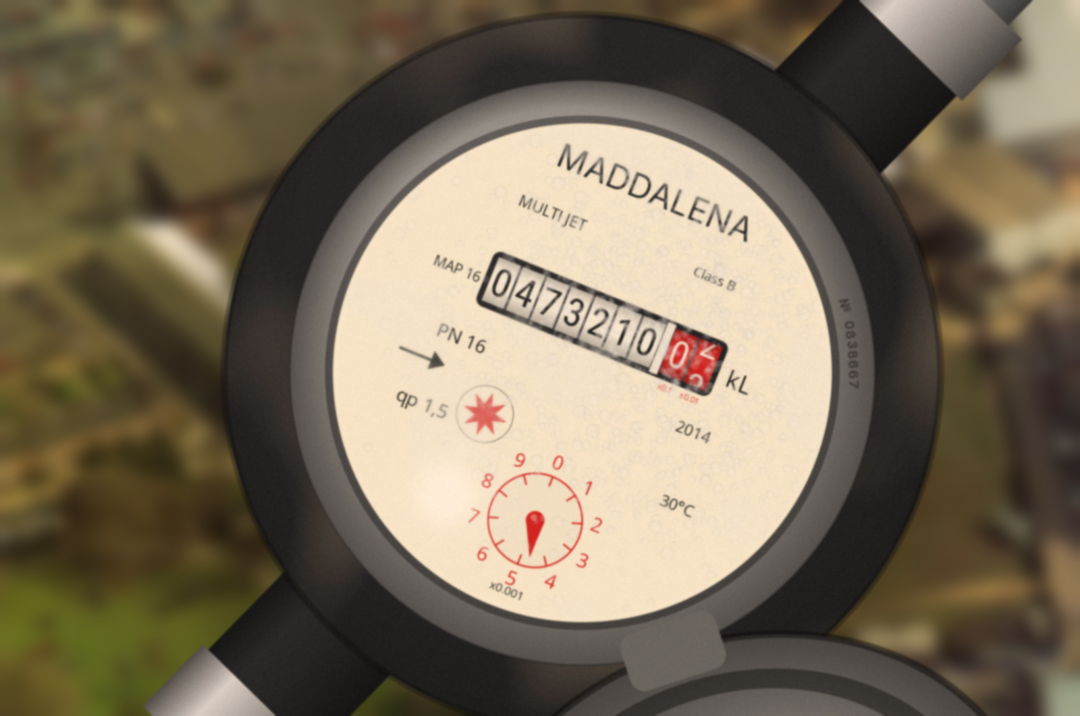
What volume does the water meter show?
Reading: 473210.024 kL
